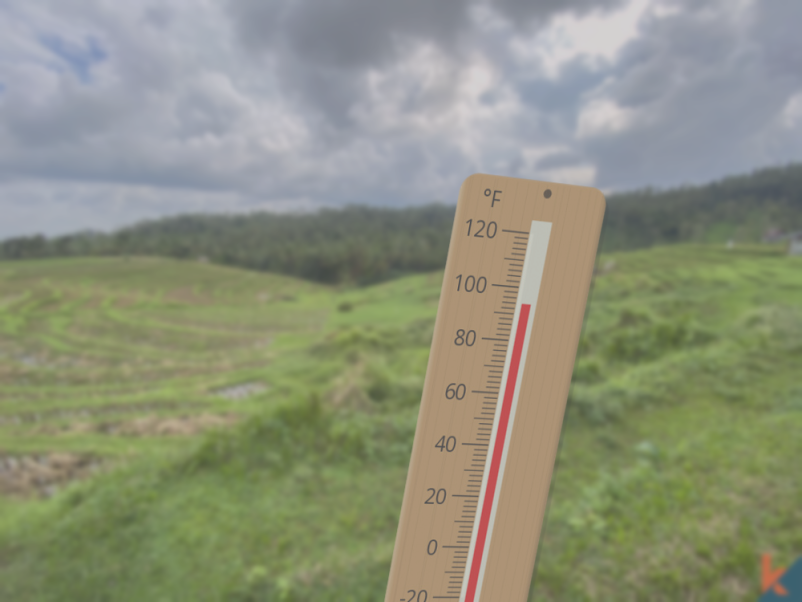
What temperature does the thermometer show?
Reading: 94 °F
